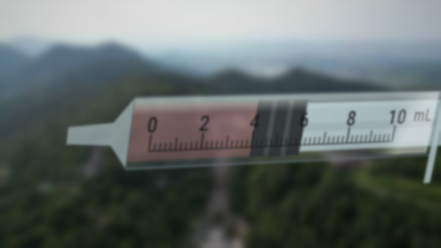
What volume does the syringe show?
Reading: 4 mL
